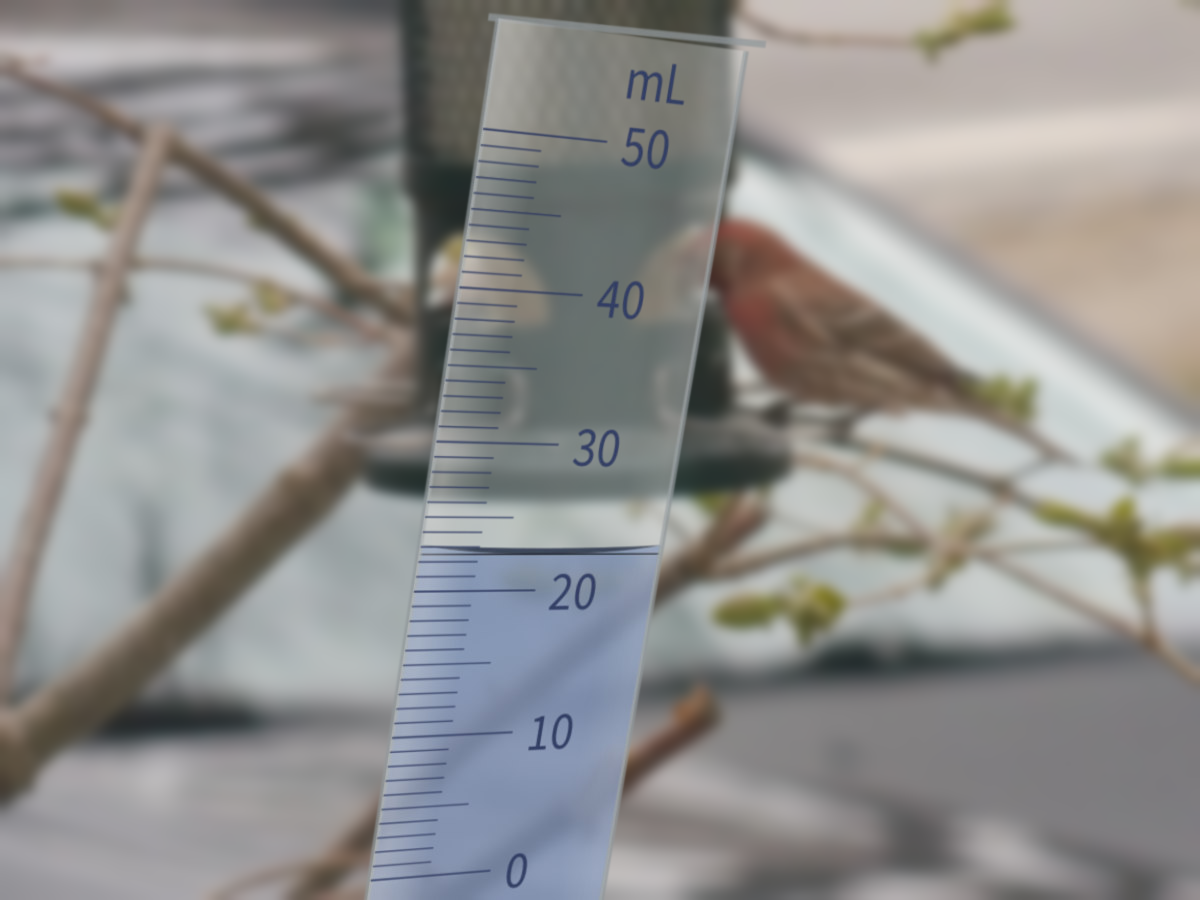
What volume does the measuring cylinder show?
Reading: 22.5 mL
